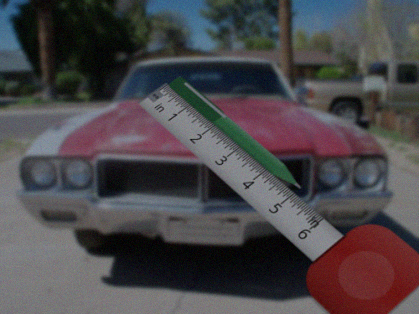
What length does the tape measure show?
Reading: 5 in
